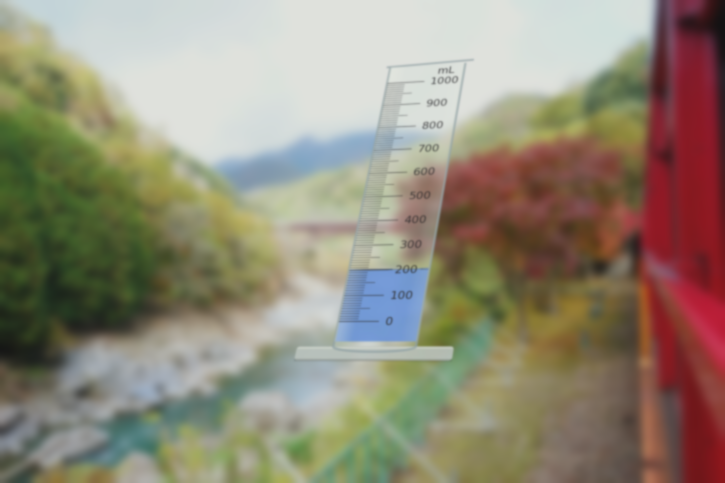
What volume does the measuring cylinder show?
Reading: 200 mL
